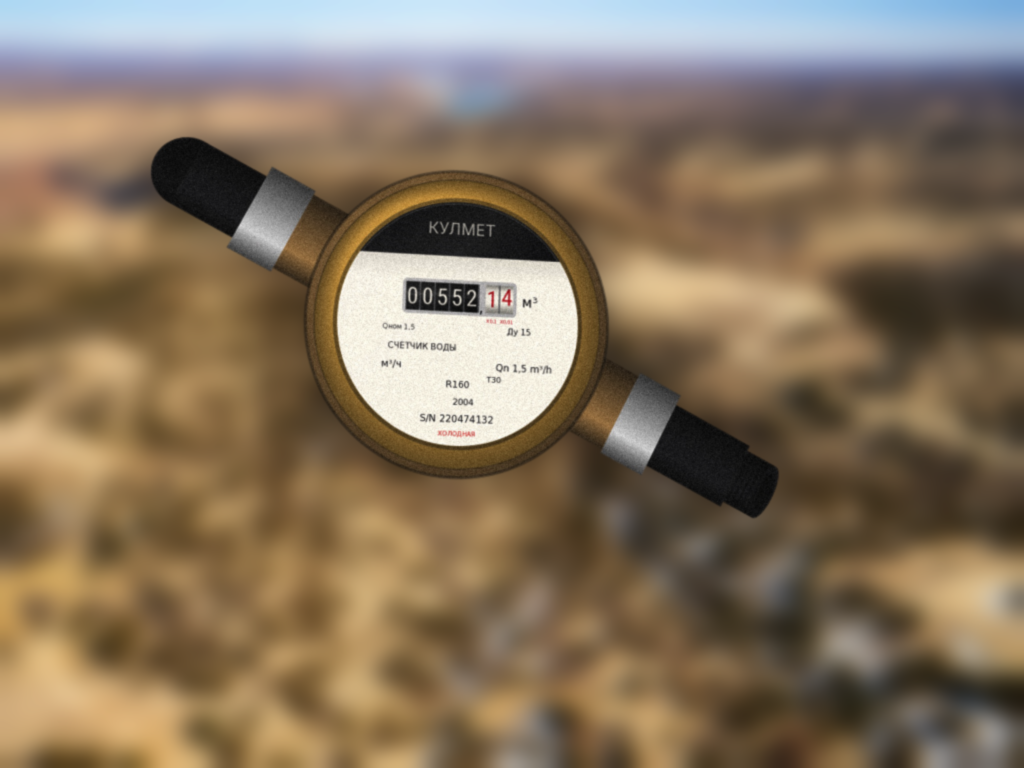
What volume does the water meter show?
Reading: 552.14 m³
